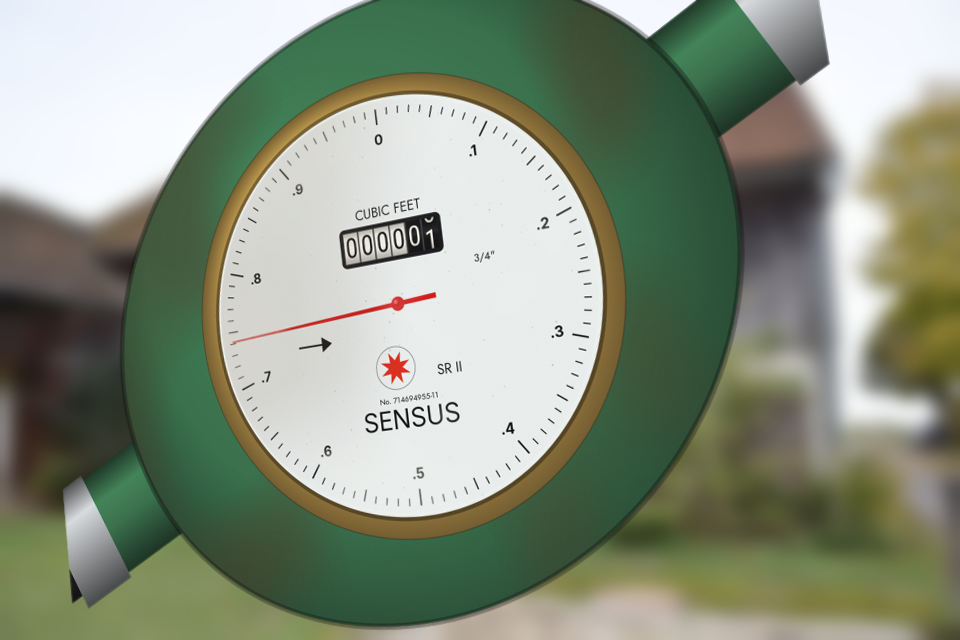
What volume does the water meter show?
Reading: 0.74 ft³
